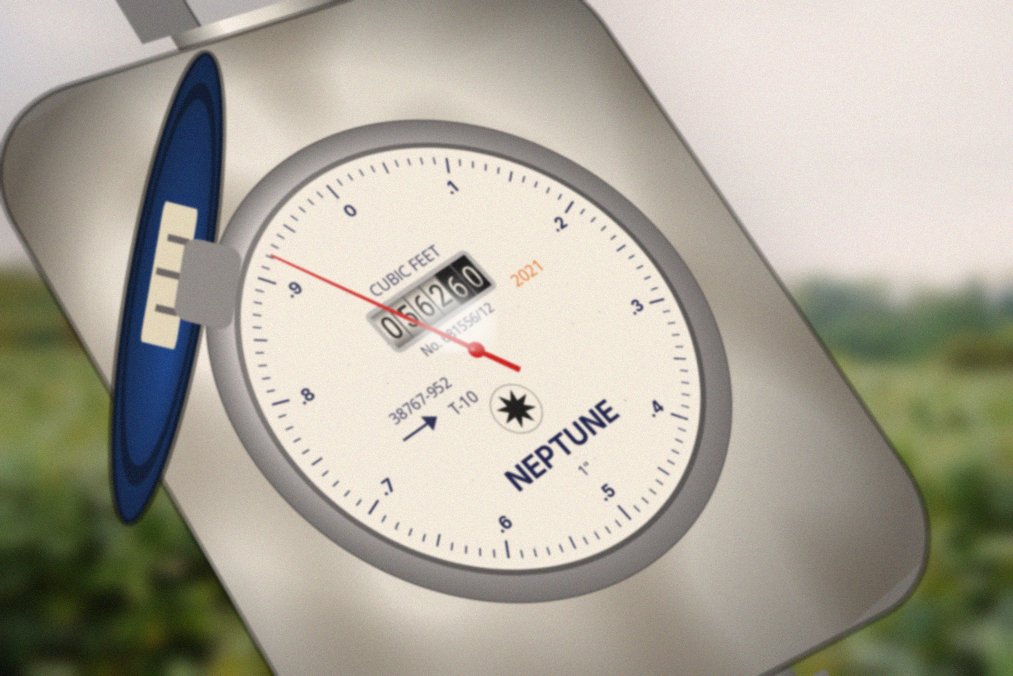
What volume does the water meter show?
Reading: 56259.92 ft³
